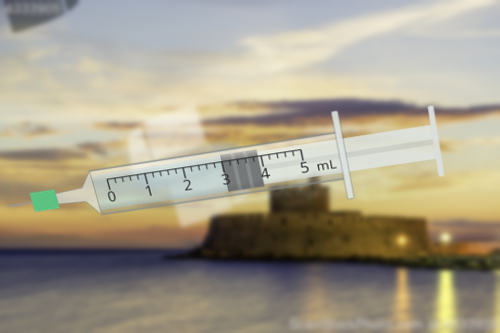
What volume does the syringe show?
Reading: 3 mL
